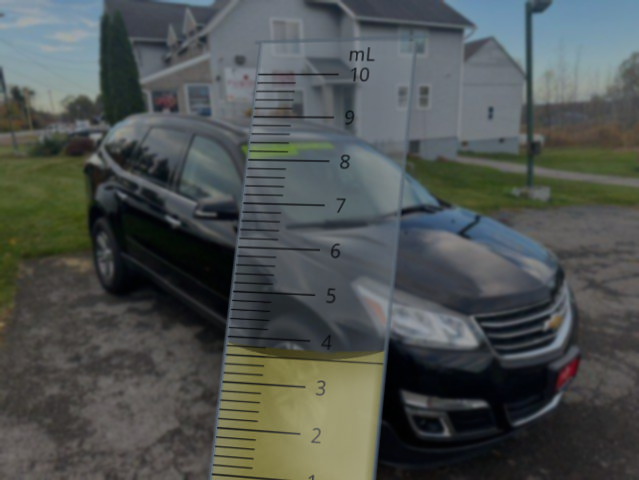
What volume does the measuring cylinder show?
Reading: 3.6 mL
